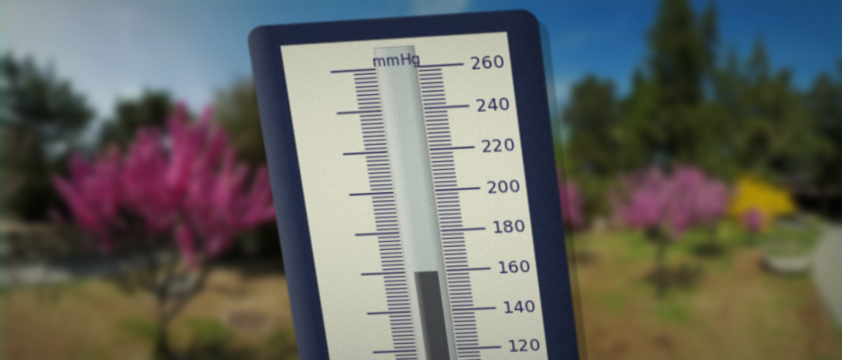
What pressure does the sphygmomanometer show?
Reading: 160 mmHg
